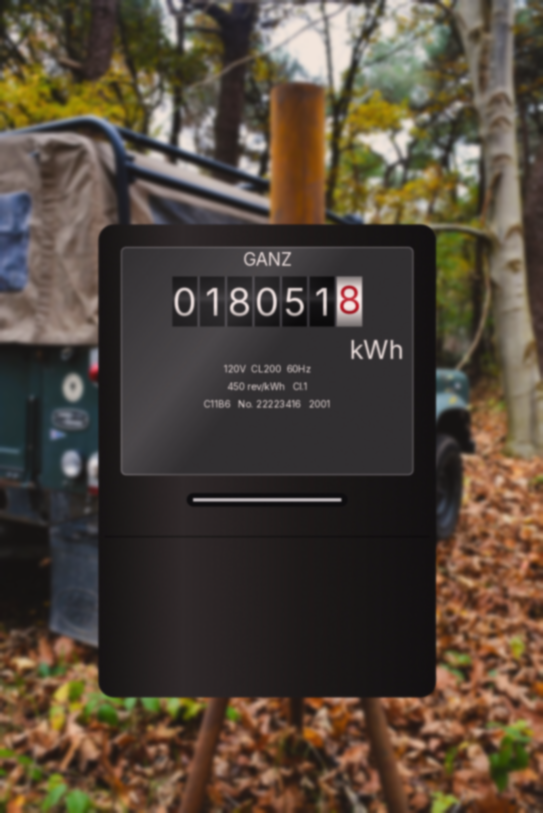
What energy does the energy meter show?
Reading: 18051.8 kWh
